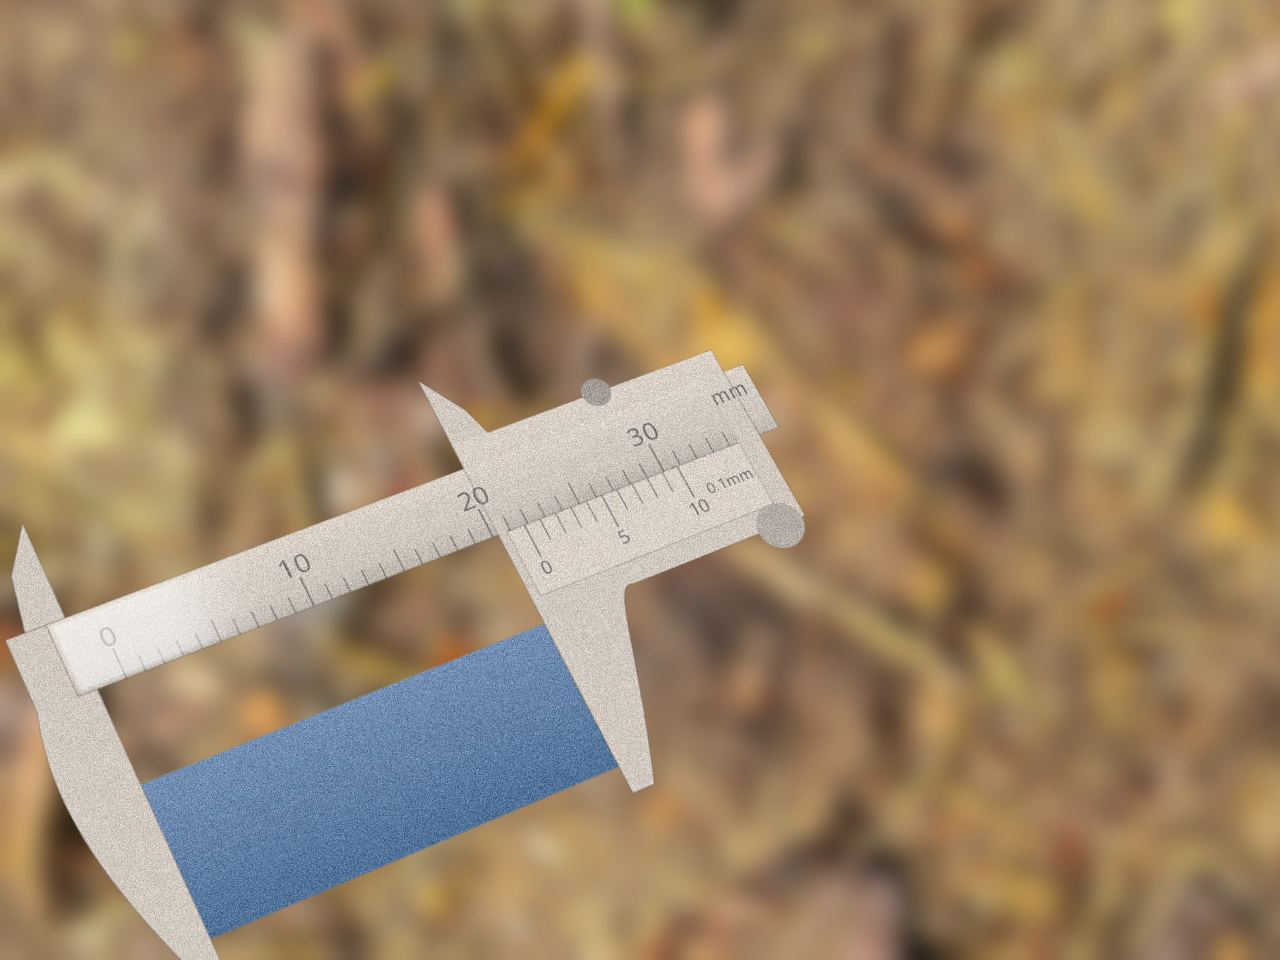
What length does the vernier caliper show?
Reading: 21.8 mm
